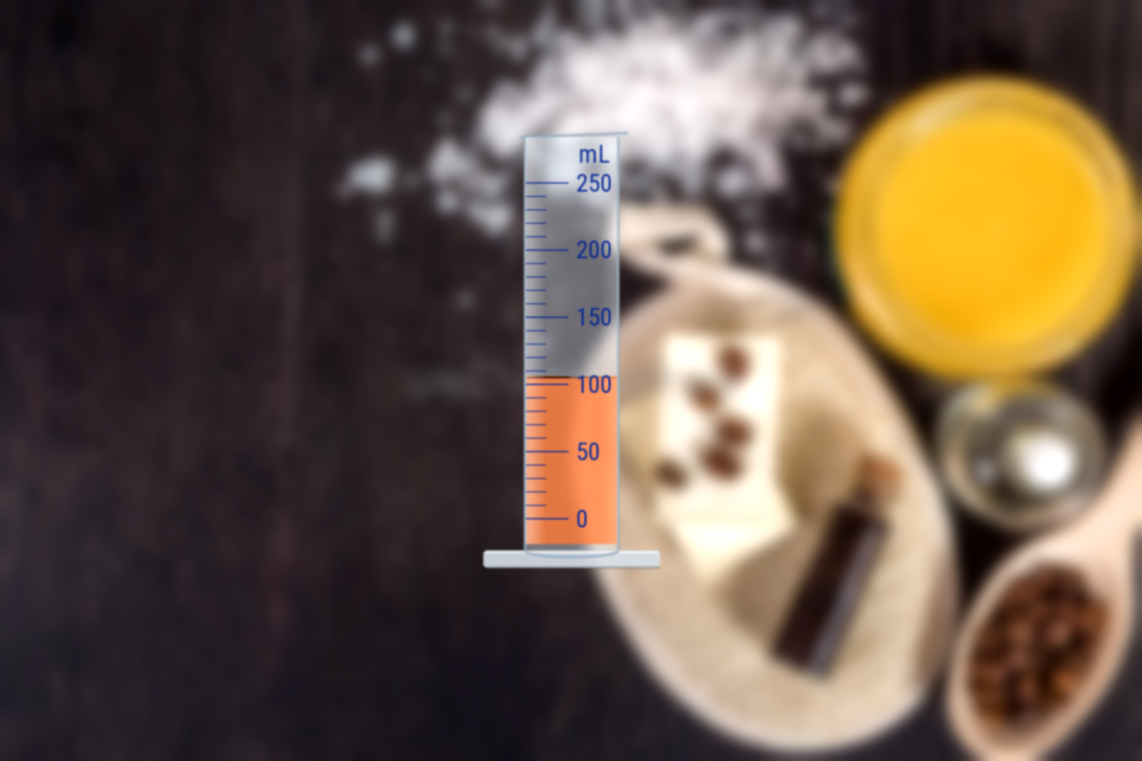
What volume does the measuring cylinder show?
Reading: 105 mL
